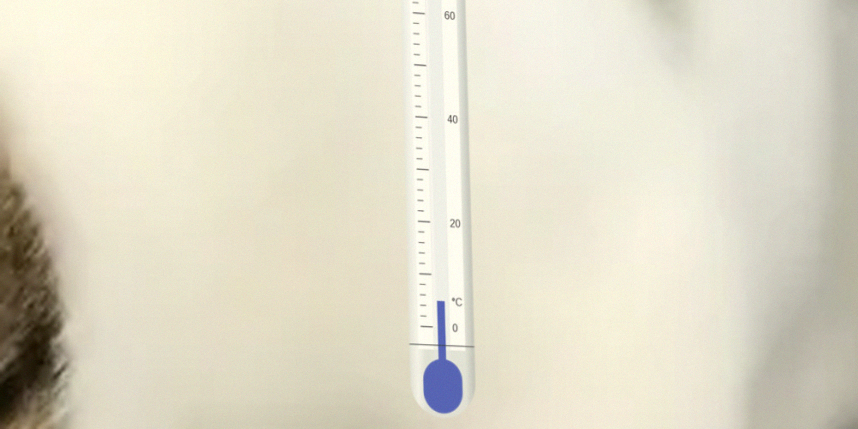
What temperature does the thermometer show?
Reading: 5 °C
